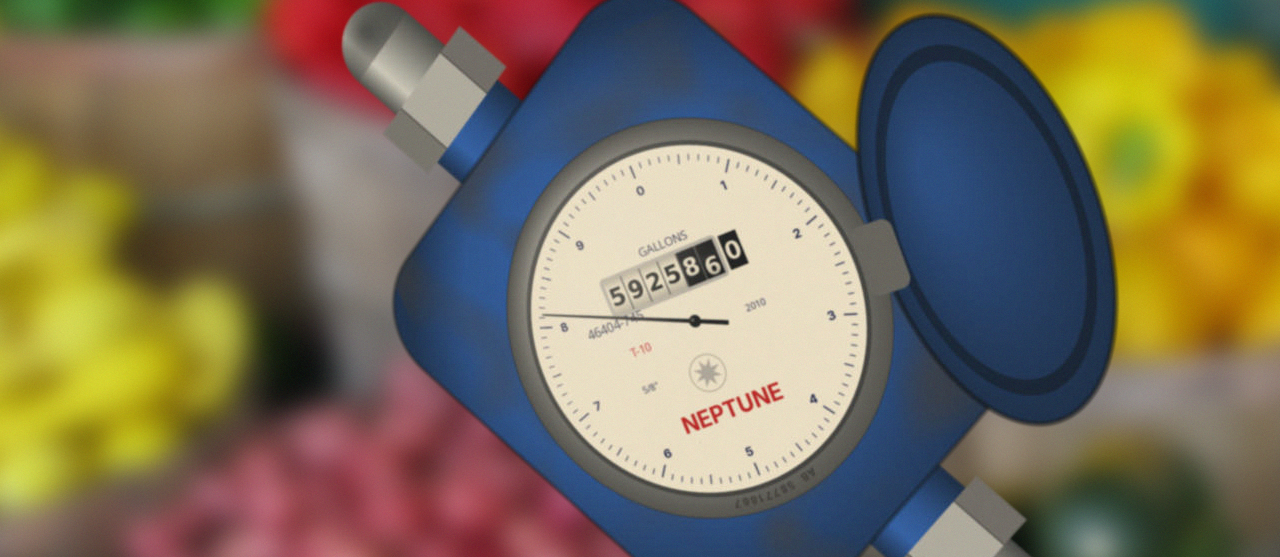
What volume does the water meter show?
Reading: 5925858.1 gal
